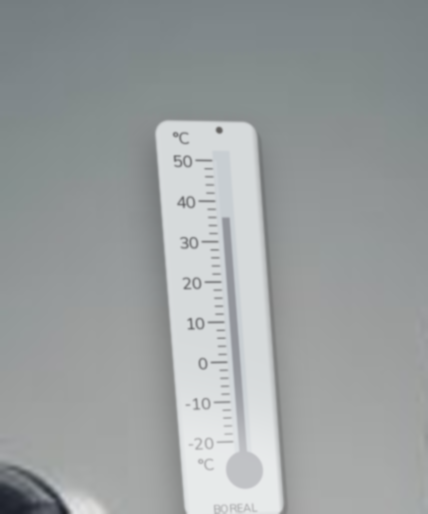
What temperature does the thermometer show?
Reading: 36 °C
